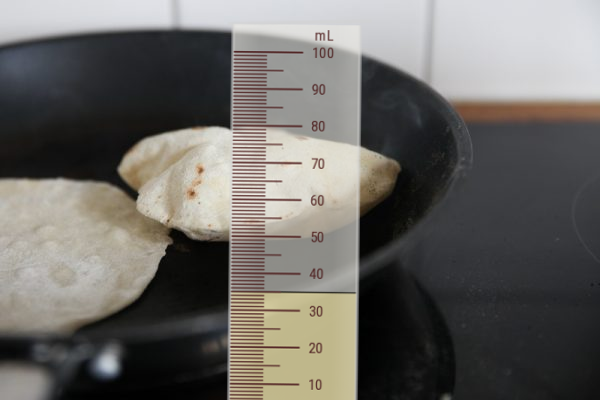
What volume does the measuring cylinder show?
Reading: 35 mL
